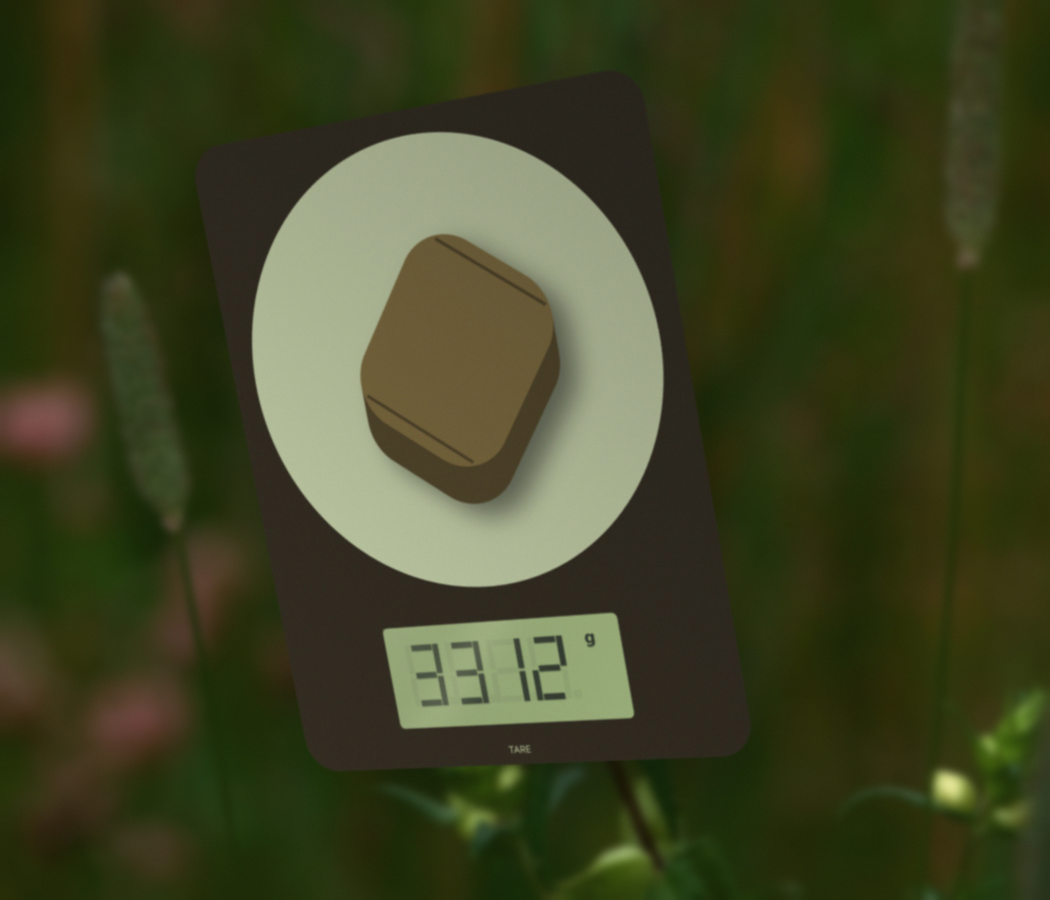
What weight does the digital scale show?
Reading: 3312 g
